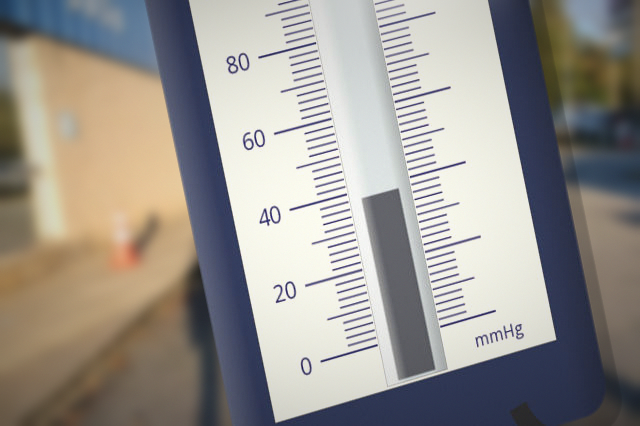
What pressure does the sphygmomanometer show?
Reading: 38 mmHg
